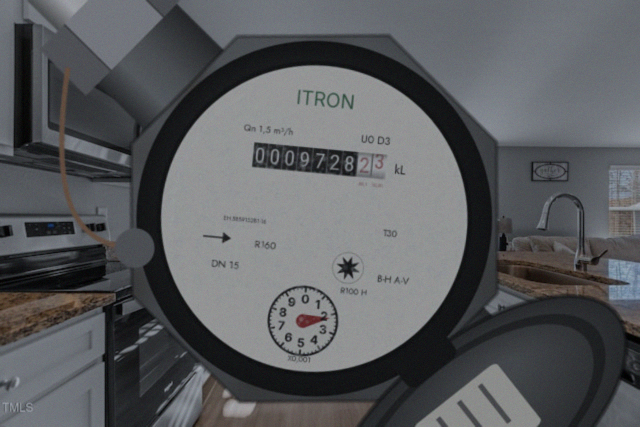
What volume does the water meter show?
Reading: 9728.232 kL
